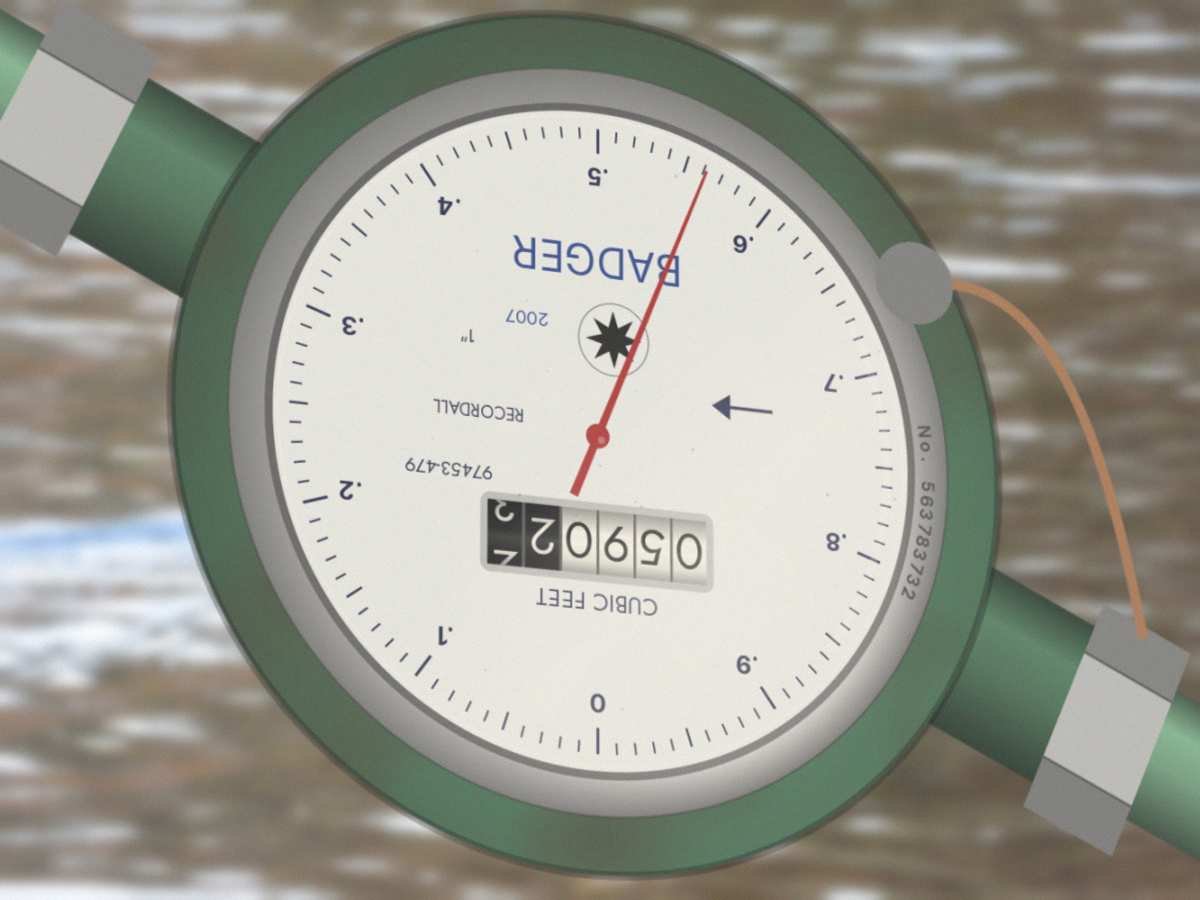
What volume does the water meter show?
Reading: 59022.56 ft³
